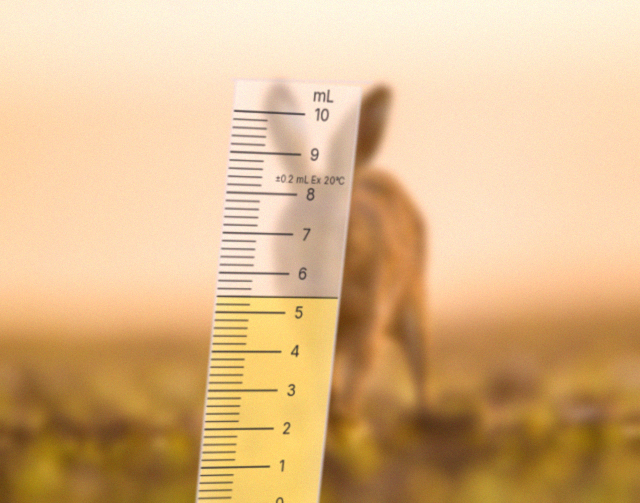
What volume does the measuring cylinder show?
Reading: 5.4 mL
